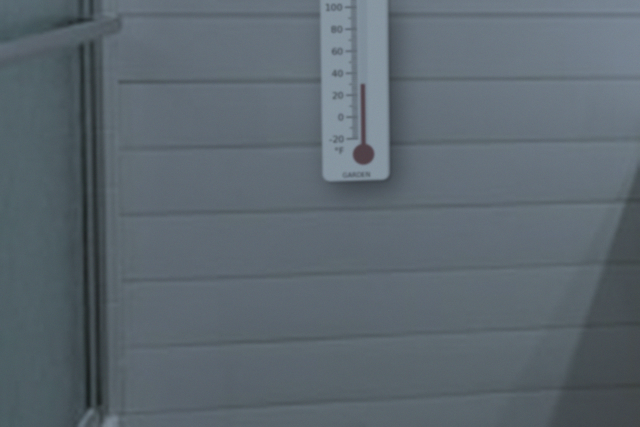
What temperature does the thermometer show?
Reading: 30 °F
